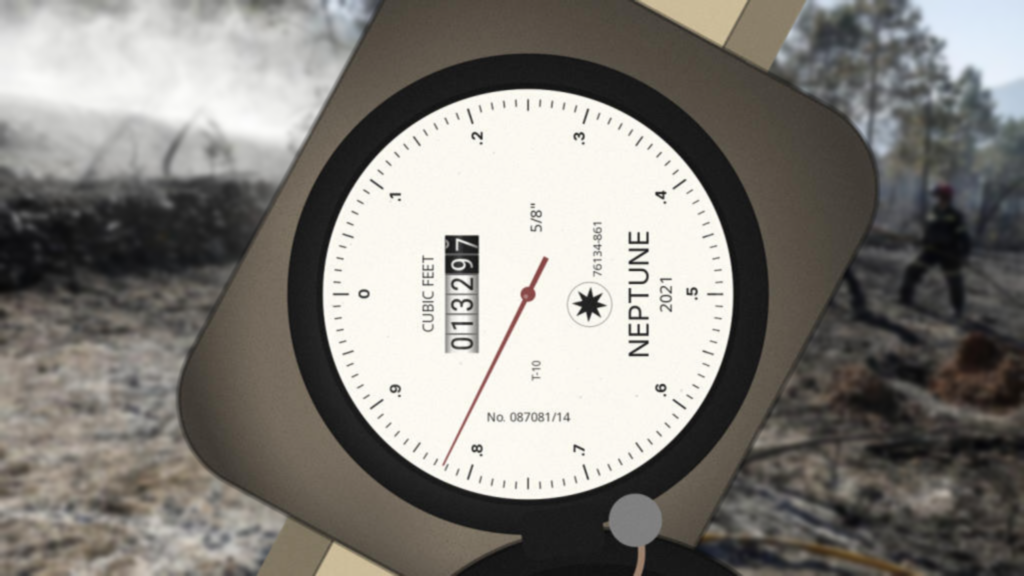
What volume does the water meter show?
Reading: 13296.82 ft³
